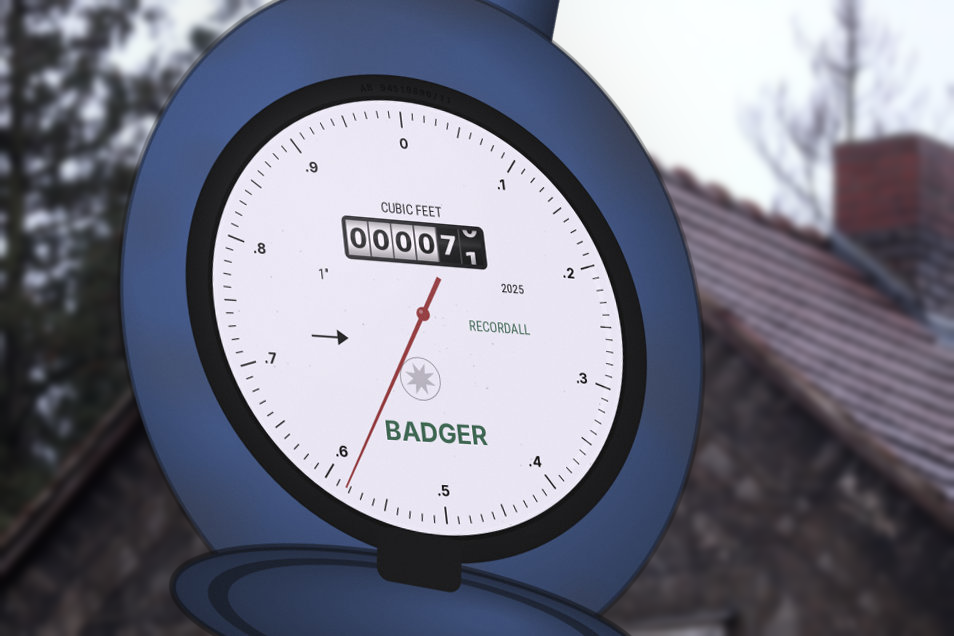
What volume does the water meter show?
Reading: 70.58 ft³
